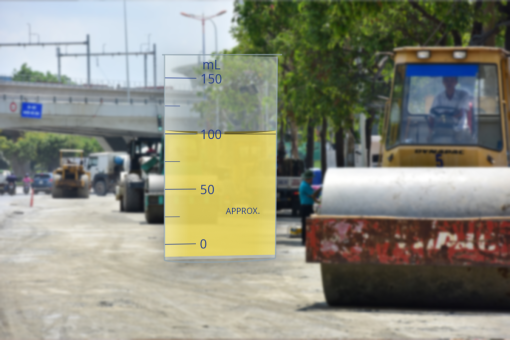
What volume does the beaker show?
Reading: 100 mL
